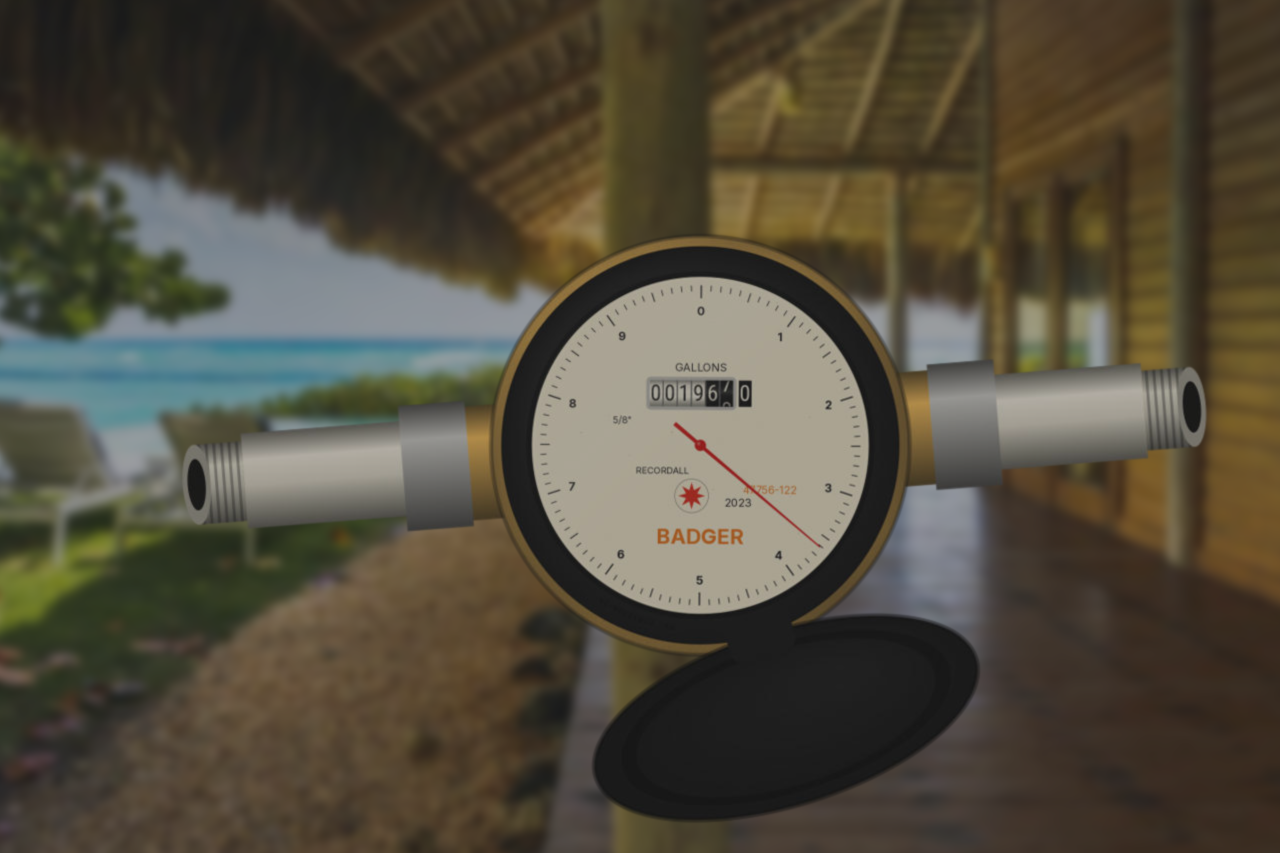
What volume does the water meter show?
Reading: 19673.6 gal
